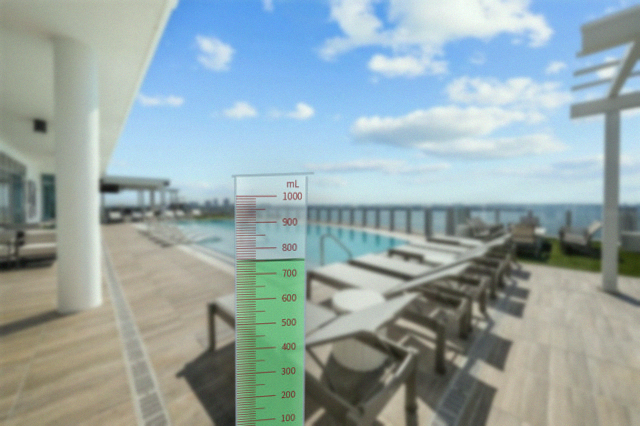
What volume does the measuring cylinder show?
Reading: 750 mL
